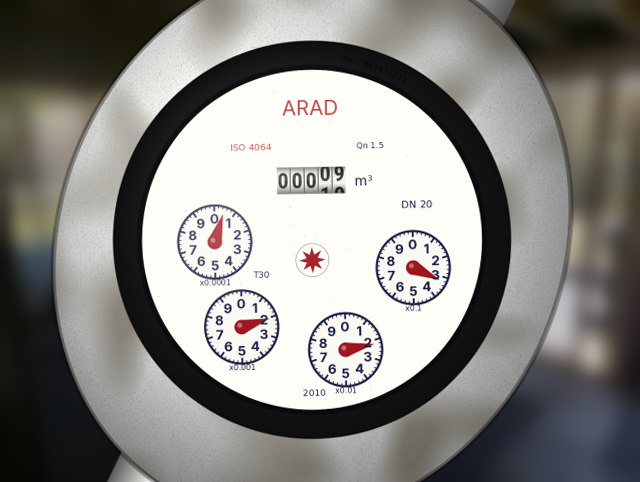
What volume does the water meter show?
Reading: 9.3220 m³
